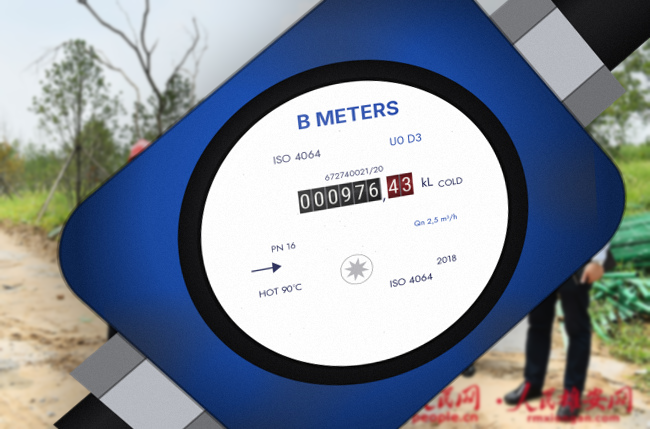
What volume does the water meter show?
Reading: 976.43 kL
